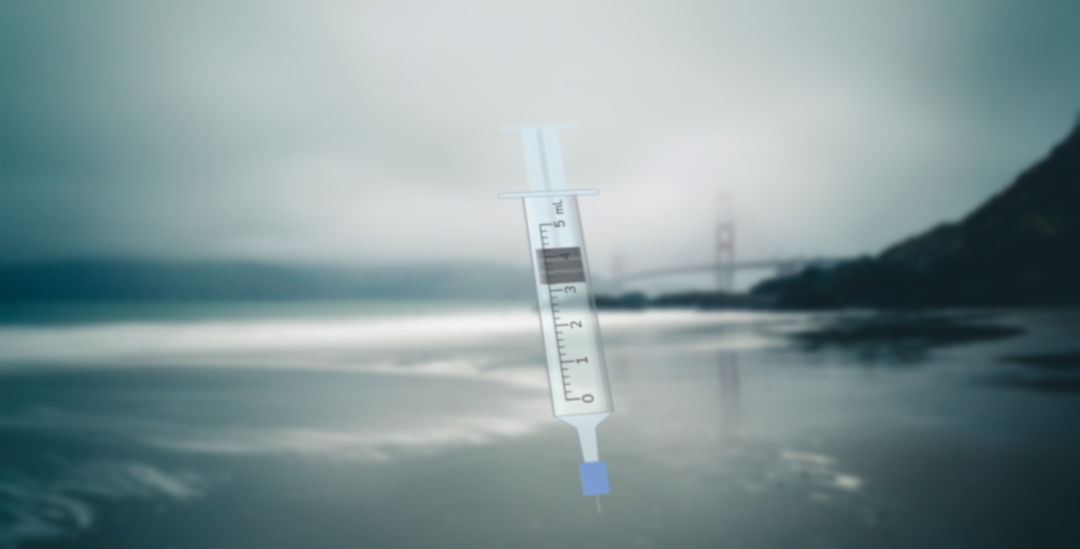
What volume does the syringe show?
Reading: 3.2 mL
